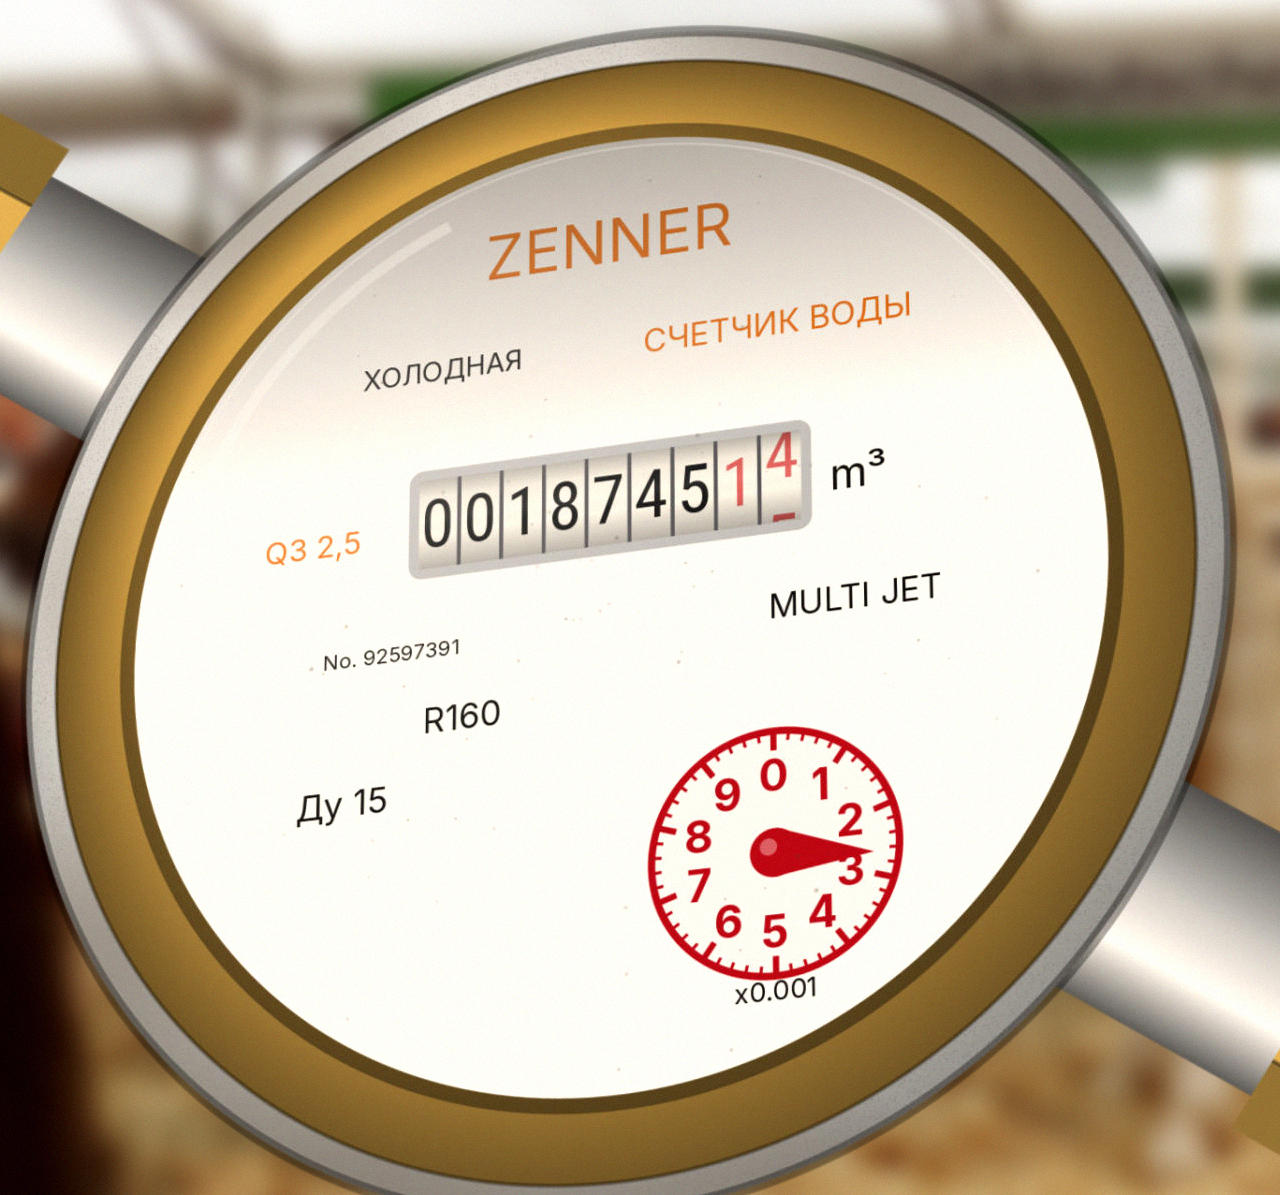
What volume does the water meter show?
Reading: 18745.142 m³
